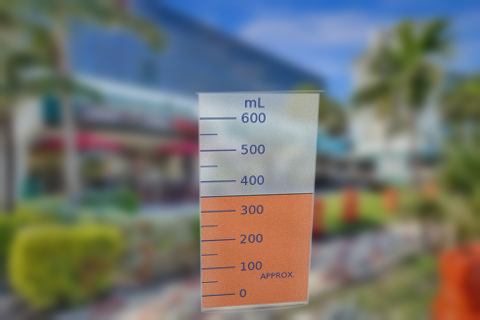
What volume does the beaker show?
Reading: 350 mL
